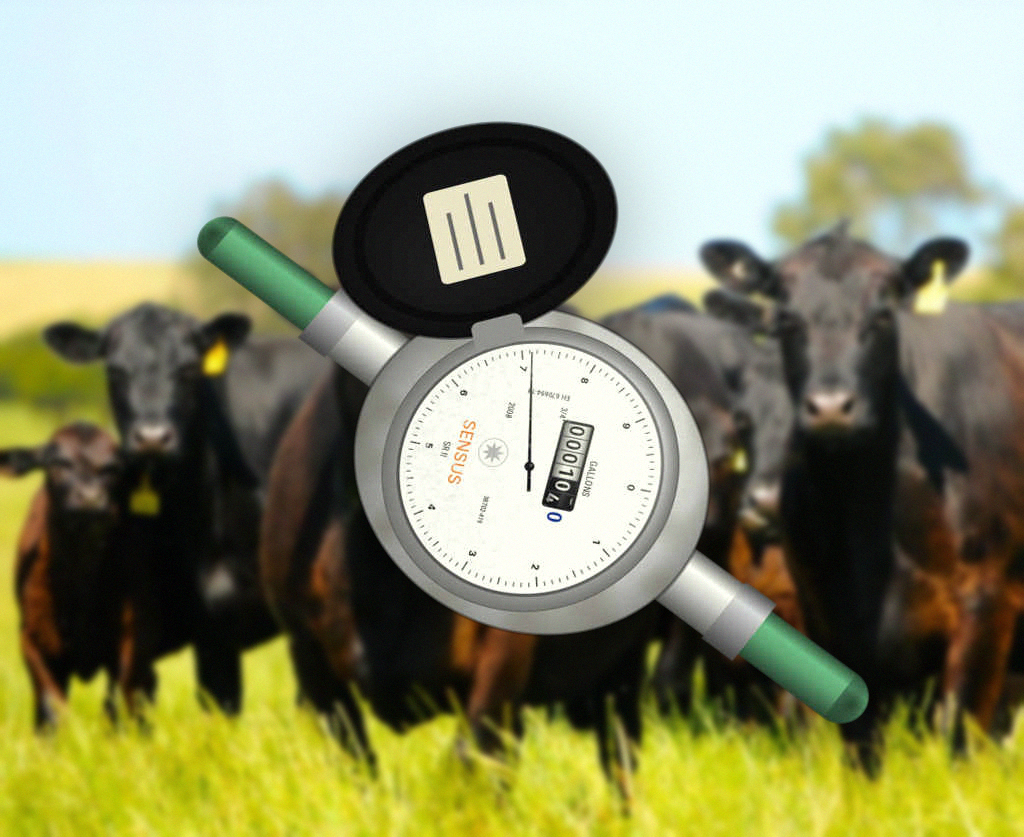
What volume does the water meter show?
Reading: 1037.1 gal
